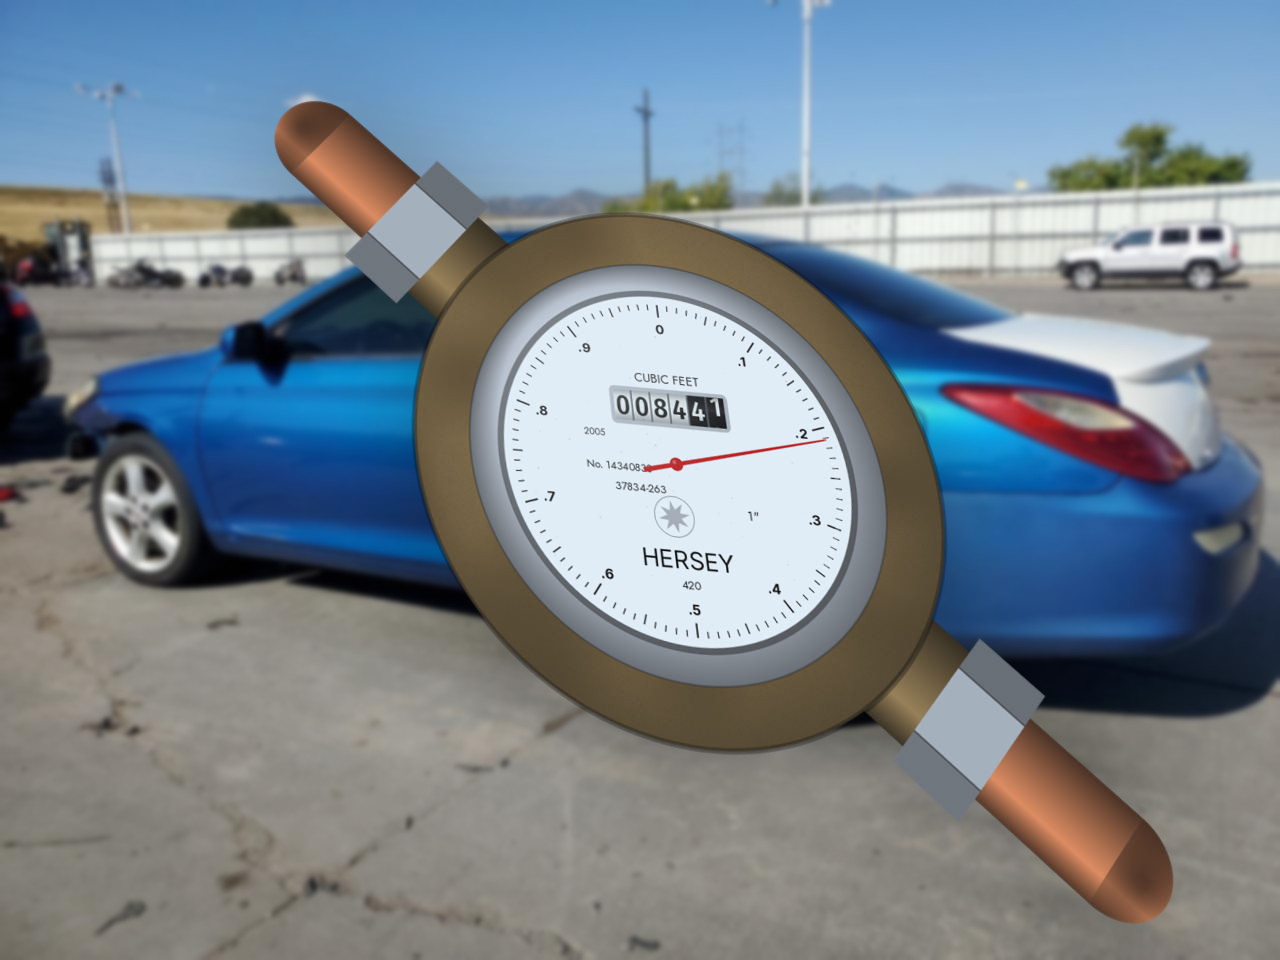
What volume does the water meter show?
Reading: 8441.21 ft³
